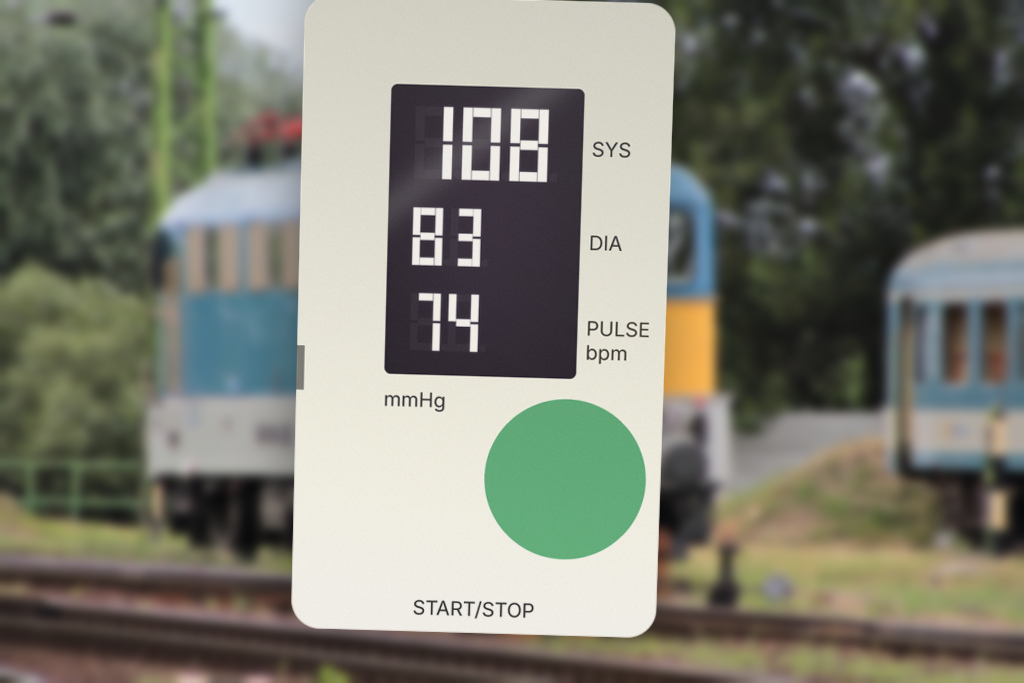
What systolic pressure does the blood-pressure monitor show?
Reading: 108 mmHg
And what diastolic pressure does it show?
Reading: 83 mmHg
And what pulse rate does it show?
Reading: 74 bpm
